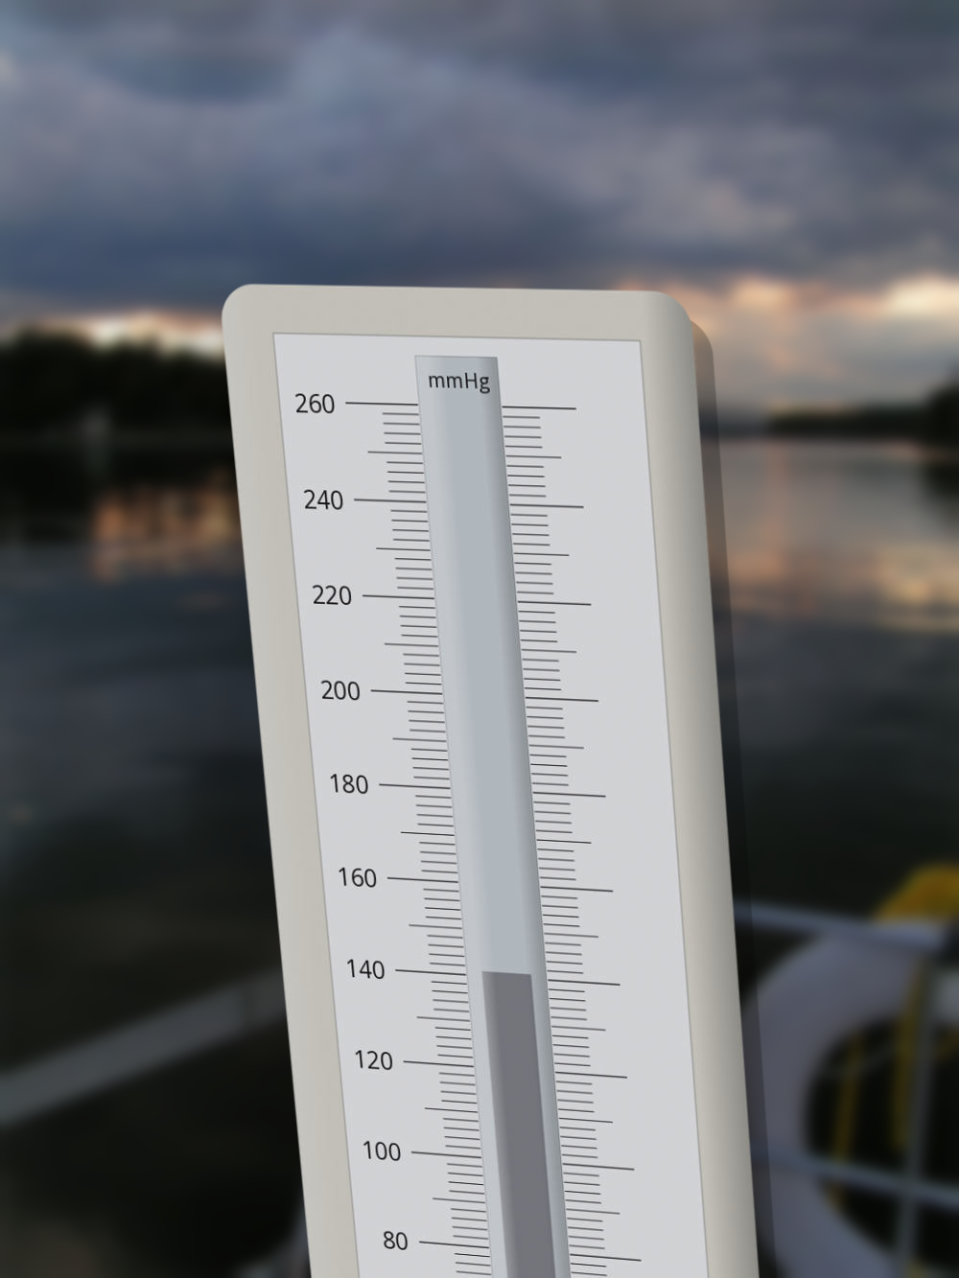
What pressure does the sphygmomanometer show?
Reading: 141 mmHg
